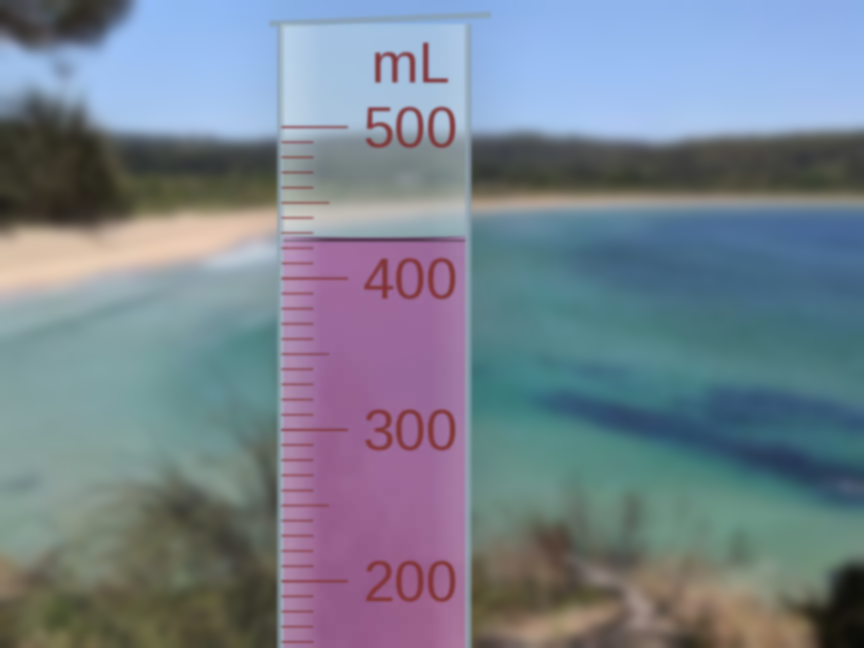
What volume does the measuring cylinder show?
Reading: 425 mL
